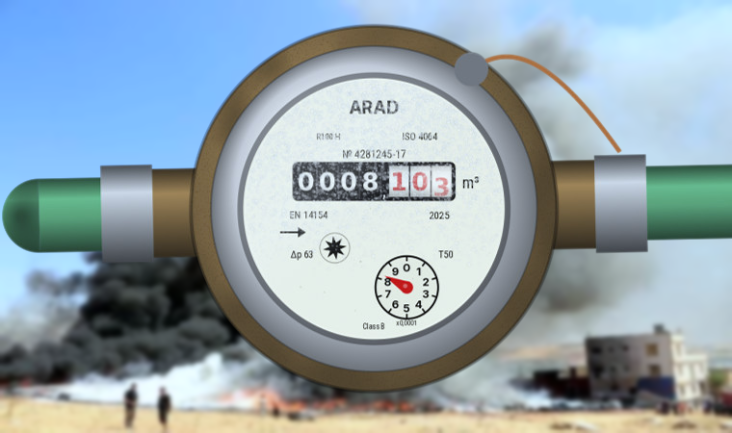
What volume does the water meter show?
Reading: 8.1028 m³
